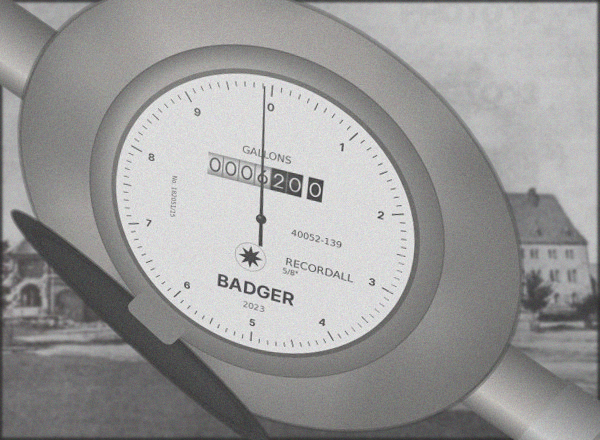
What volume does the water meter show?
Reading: 6199.9 gal
